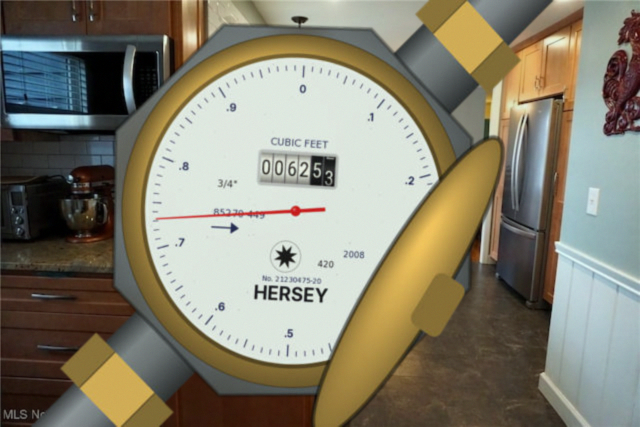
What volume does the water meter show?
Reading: 6252.73 ft³
